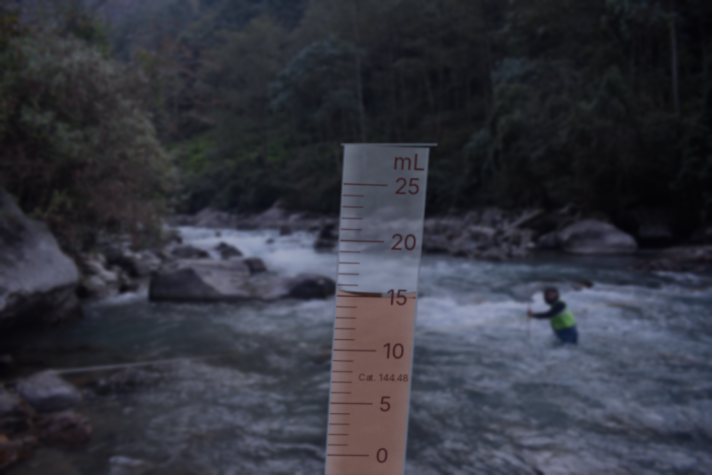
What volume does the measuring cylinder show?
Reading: 15 mL
